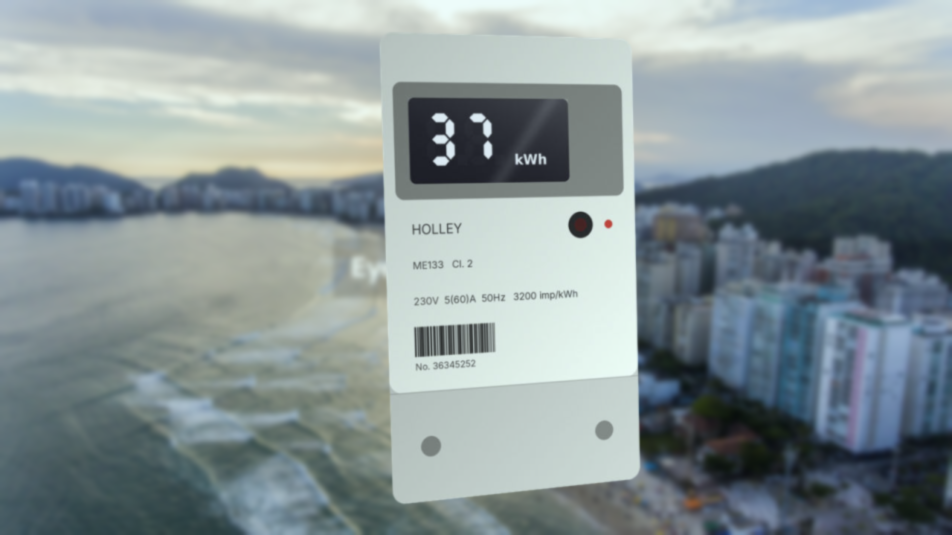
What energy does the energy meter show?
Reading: 37 kWh
